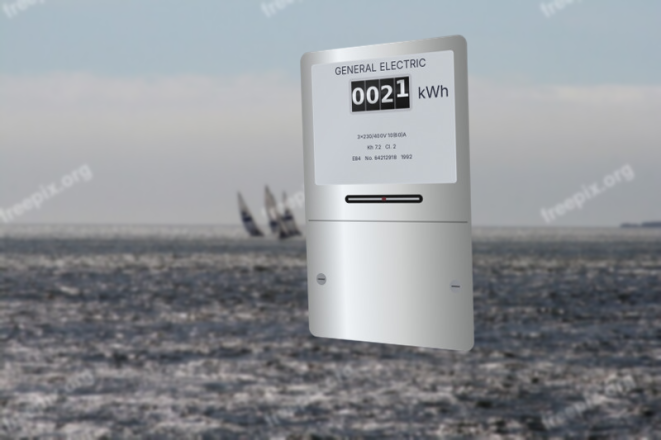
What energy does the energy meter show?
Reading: 21 kWh
